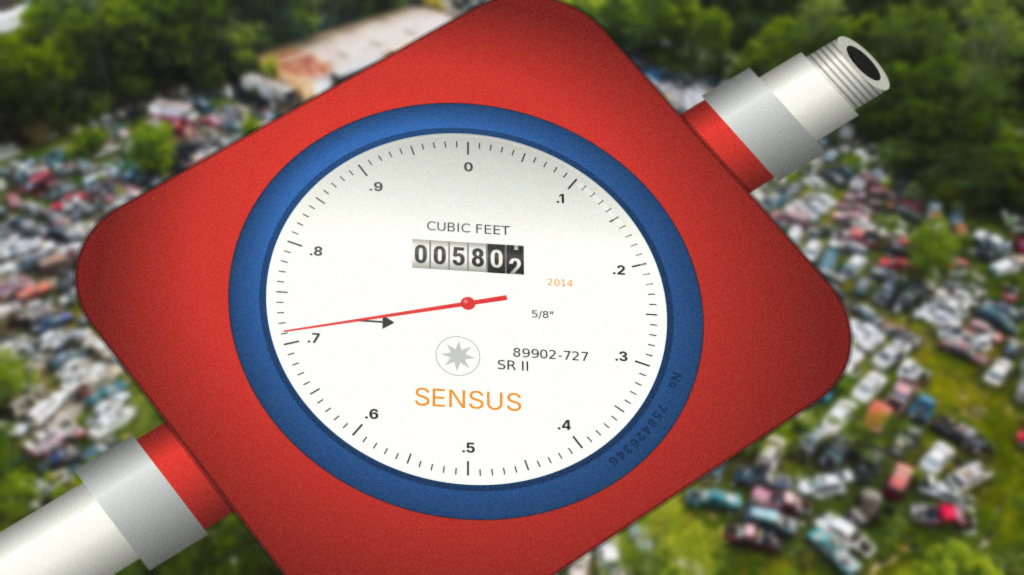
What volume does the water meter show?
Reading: 5801.71 ft³
